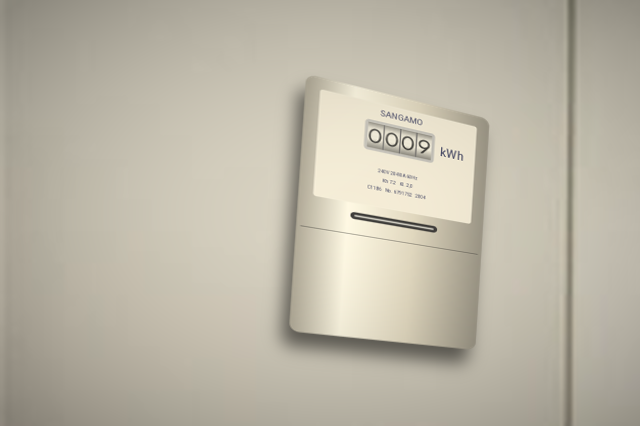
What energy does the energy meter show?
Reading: 9 kWh
